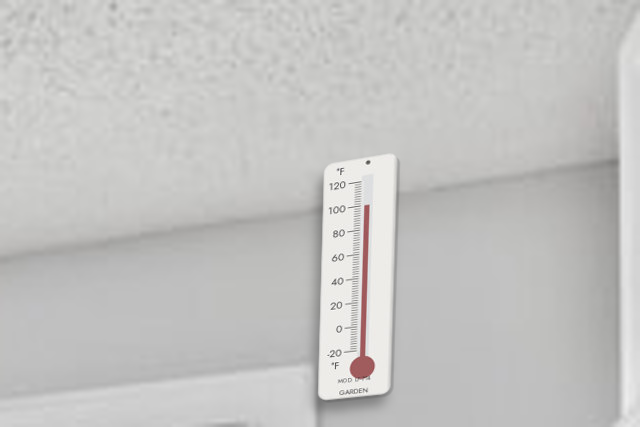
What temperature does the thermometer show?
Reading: 100 °F
